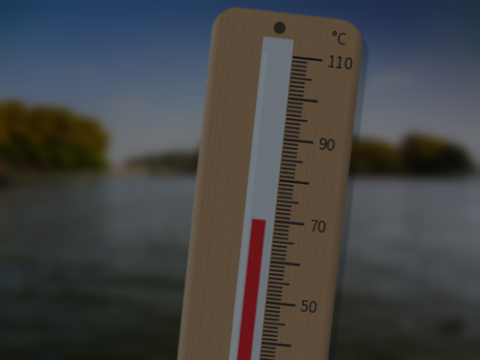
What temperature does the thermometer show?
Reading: 70 °C
